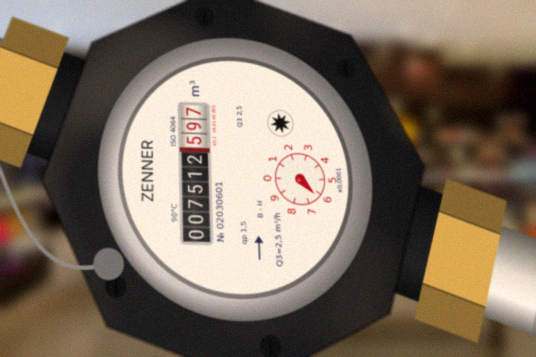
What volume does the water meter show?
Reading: 7512.5976 m³
